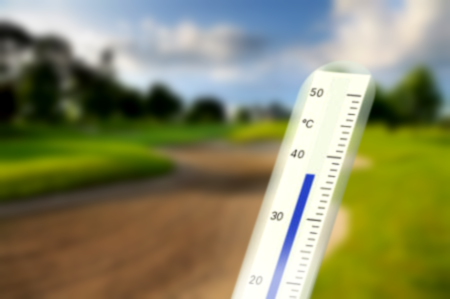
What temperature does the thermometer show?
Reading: 37 °C
